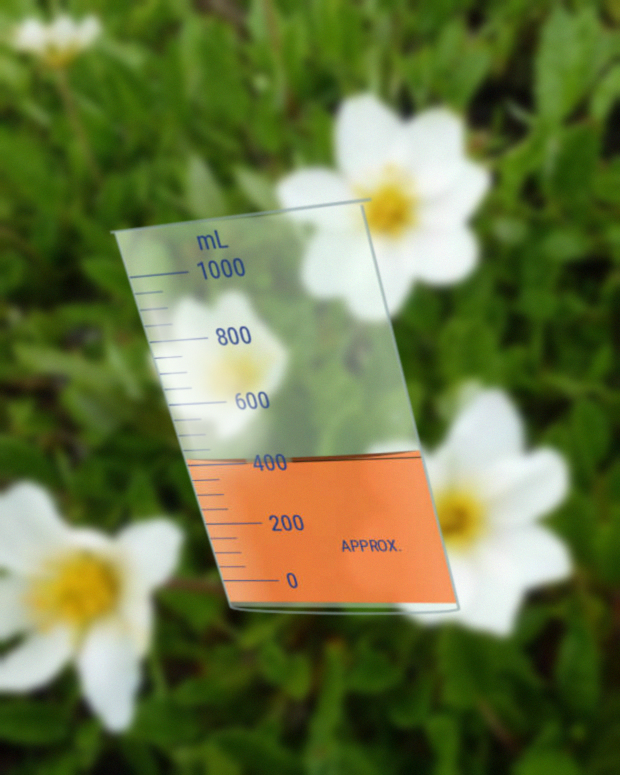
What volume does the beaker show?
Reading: 400 mL
